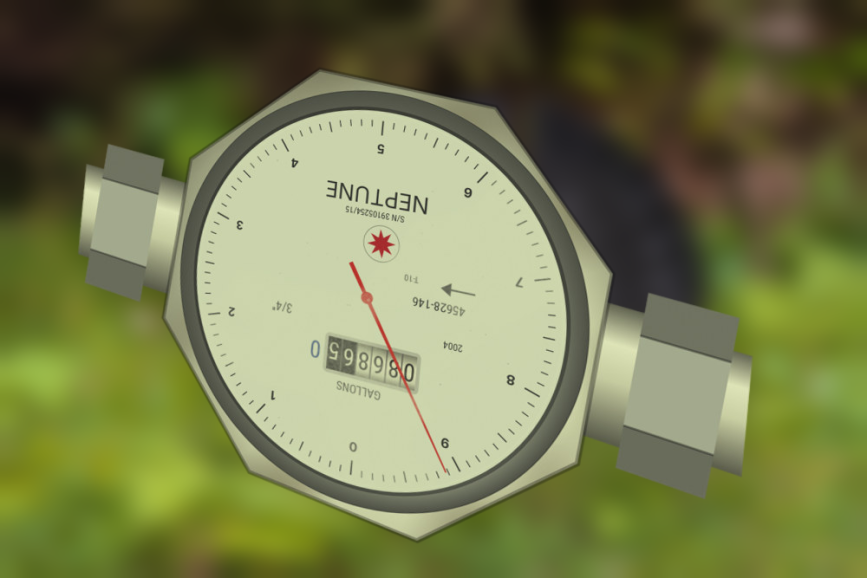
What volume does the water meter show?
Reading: 868649.1 gal
